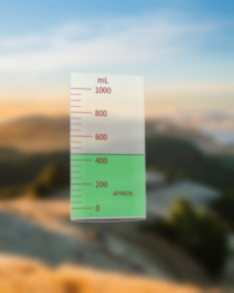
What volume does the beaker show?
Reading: 450 mL
